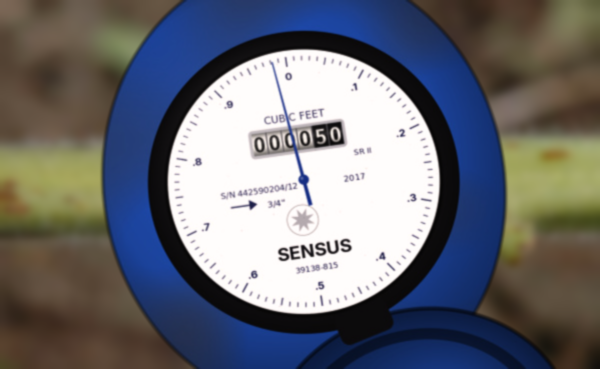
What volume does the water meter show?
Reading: 49.98 ft³
